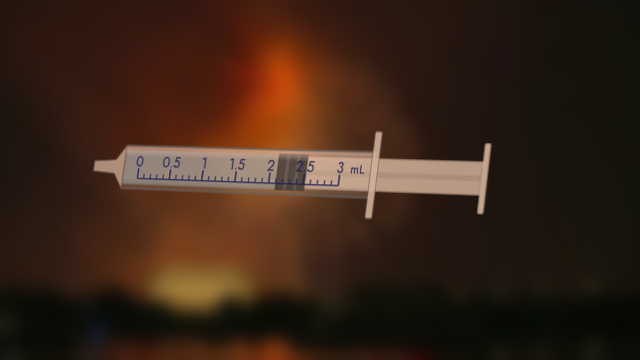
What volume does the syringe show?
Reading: 2.1 mL
